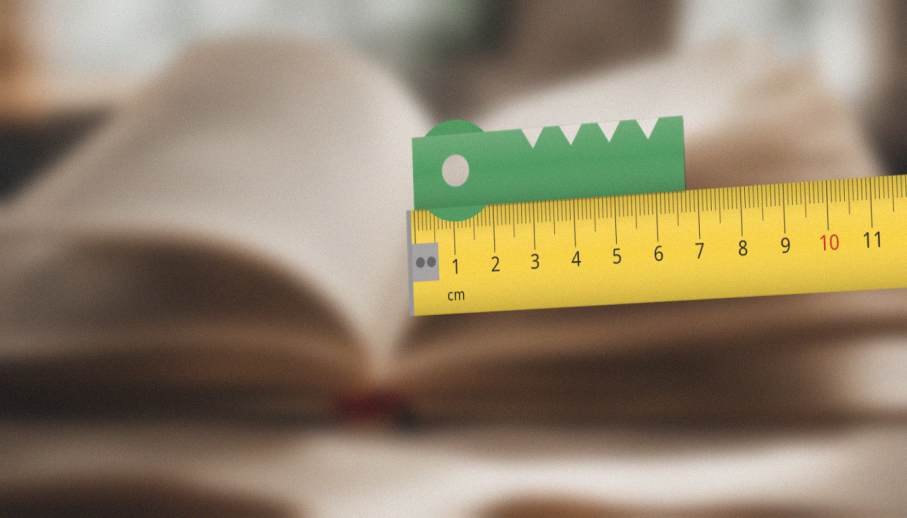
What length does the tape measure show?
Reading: 6.7 cm
